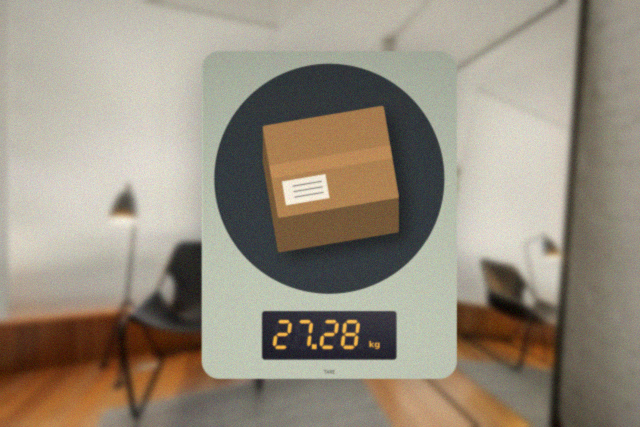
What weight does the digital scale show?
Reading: 27.28 kg
